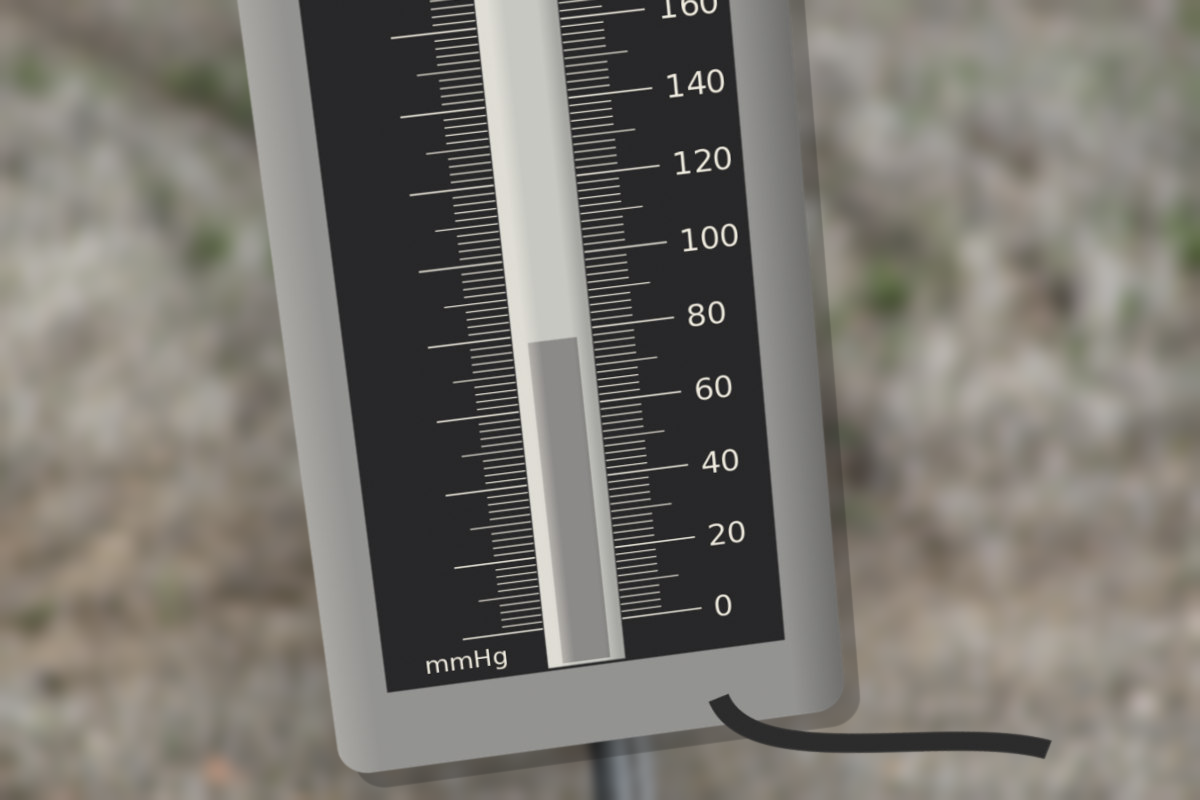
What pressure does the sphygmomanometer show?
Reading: 78 mmHg
